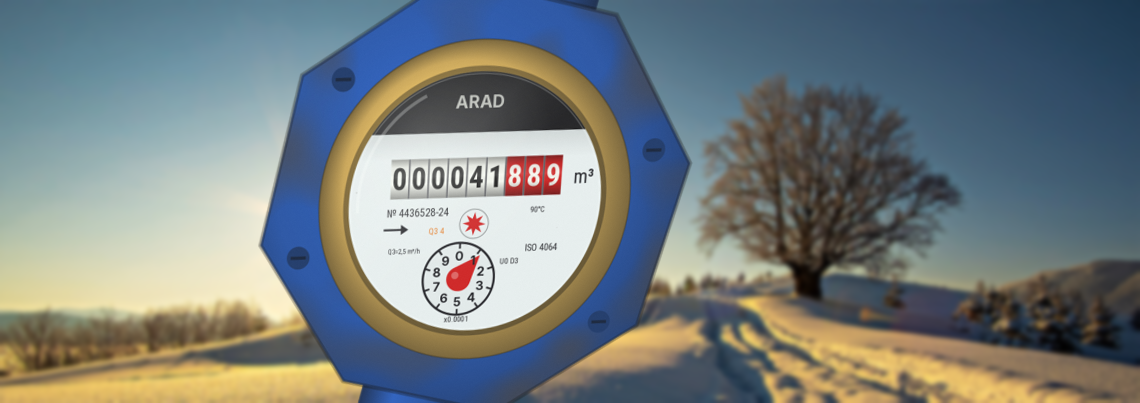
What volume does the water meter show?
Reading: 41.8891 m³
